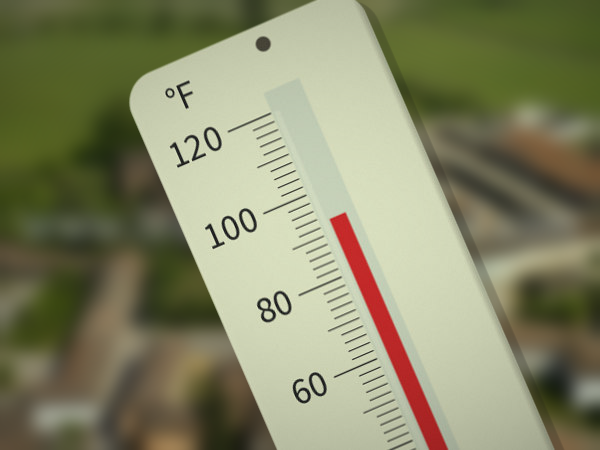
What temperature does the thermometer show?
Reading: 93 °F
